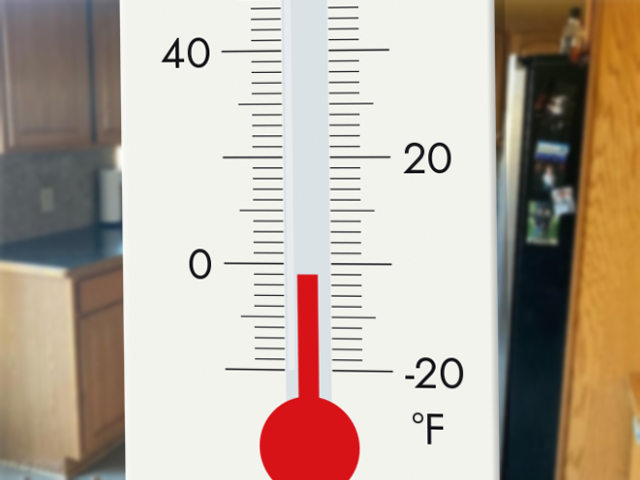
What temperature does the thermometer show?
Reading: -2 °F
